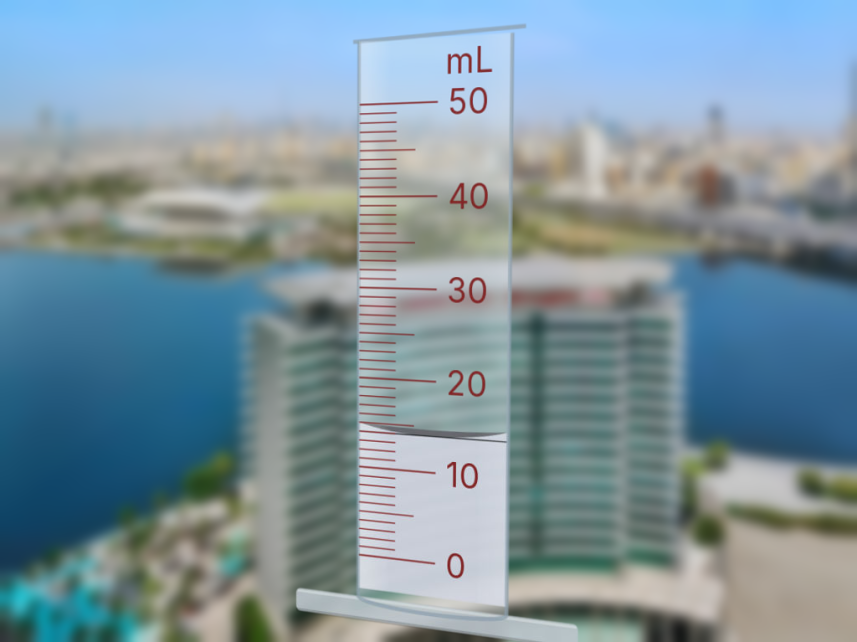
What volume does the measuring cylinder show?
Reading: 14 mL
